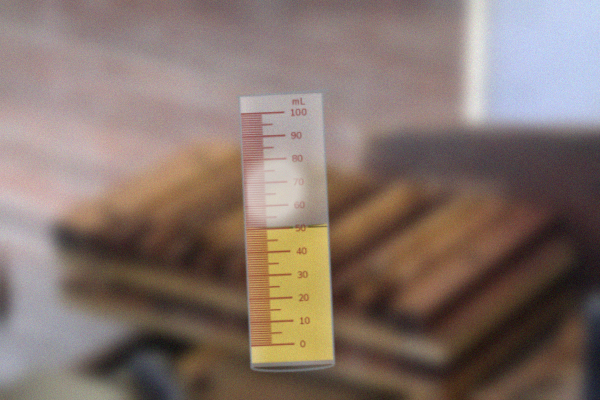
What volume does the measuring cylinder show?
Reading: 50 mL
